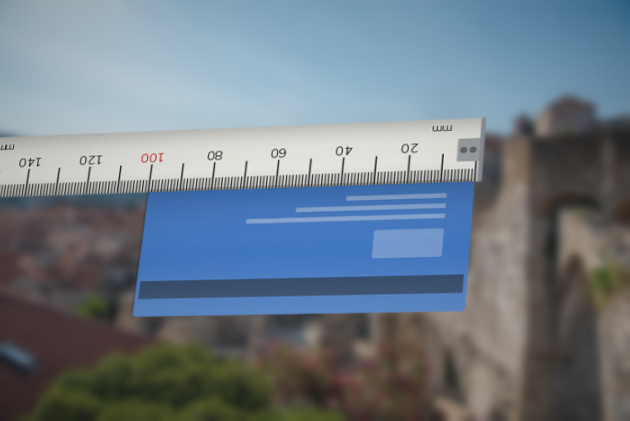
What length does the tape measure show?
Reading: 100 mm
